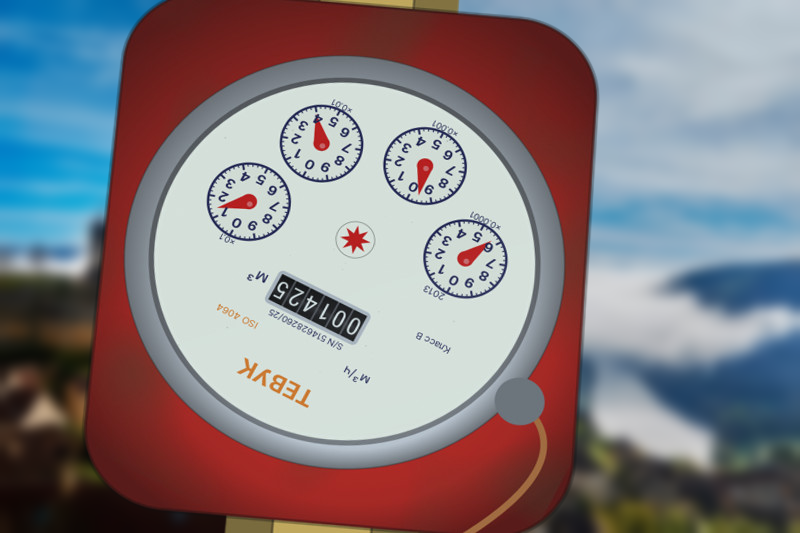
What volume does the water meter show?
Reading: 1425.1395 m³
